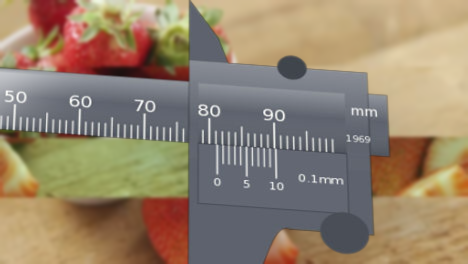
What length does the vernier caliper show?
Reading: 81.2 mm
